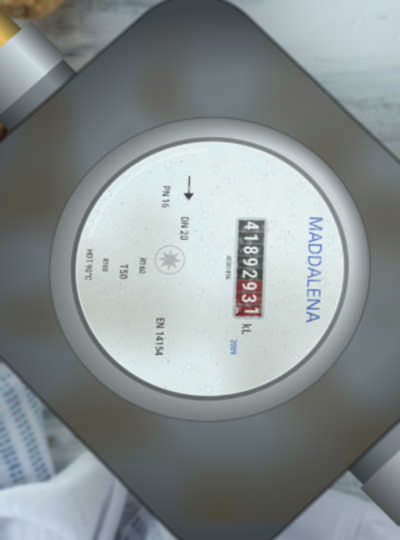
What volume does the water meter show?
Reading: 41892.931 kL
